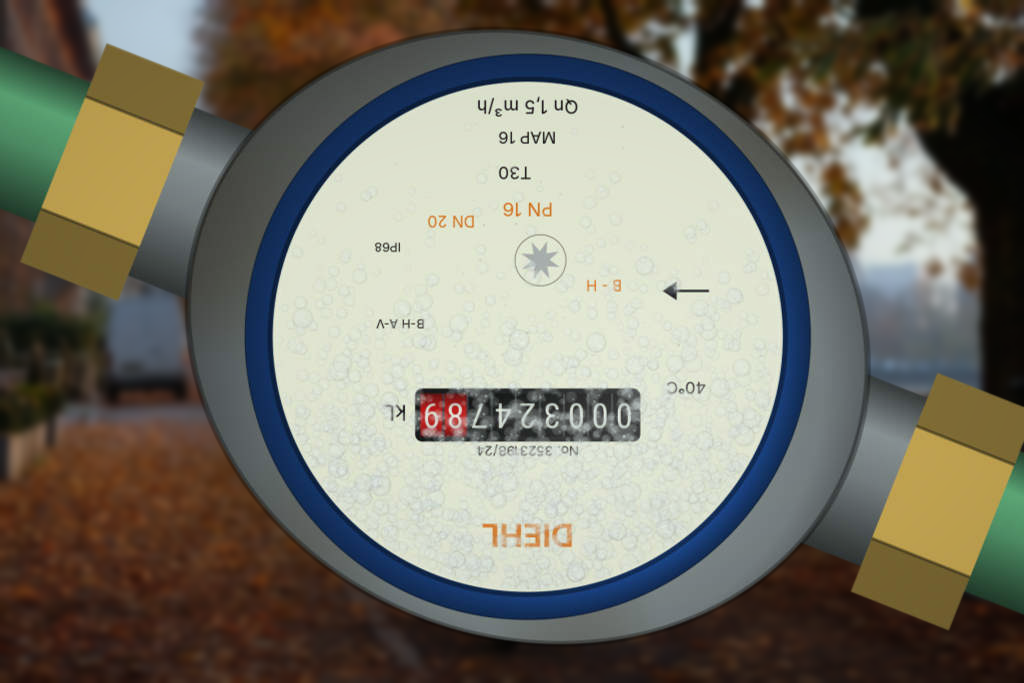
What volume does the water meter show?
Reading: 3247.89 kL
